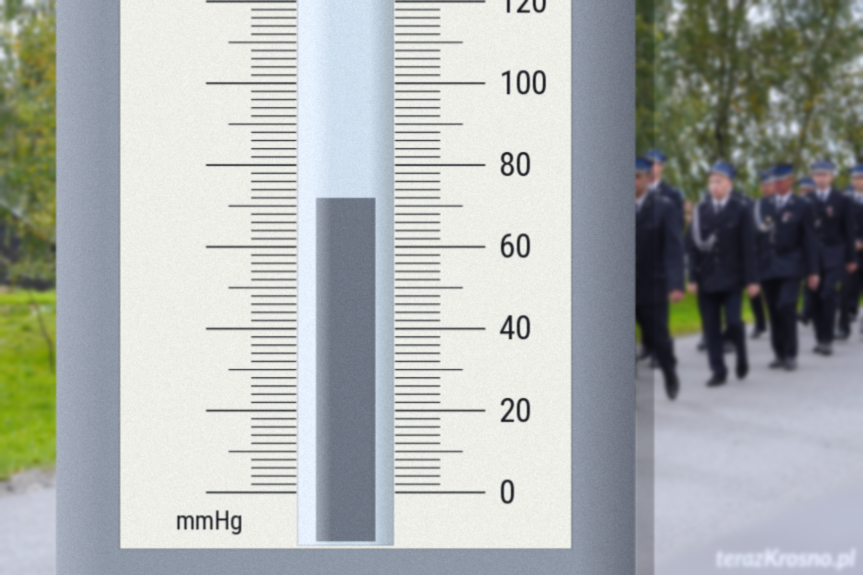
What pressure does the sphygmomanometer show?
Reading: 72 mmHg
